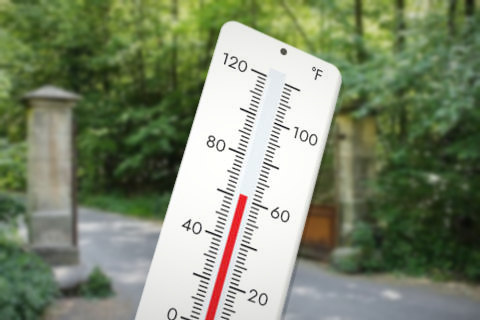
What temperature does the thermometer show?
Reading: 62 °F
